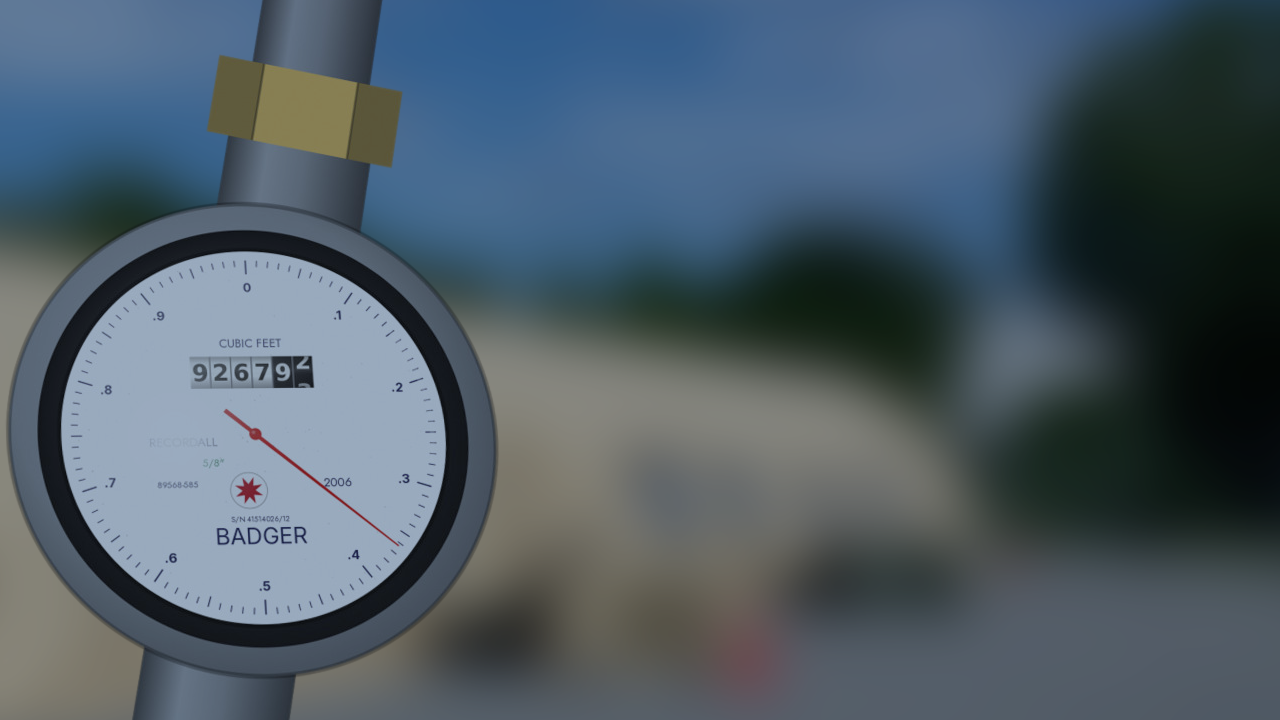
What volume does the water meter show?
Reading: 926792.36 ft³
